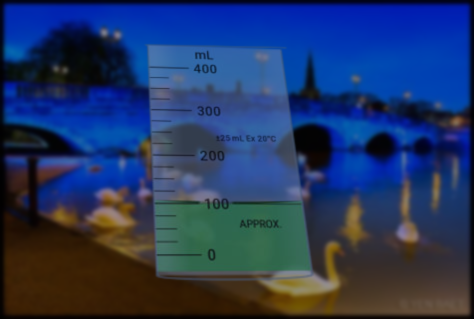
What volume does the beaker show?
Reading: 100 mL
